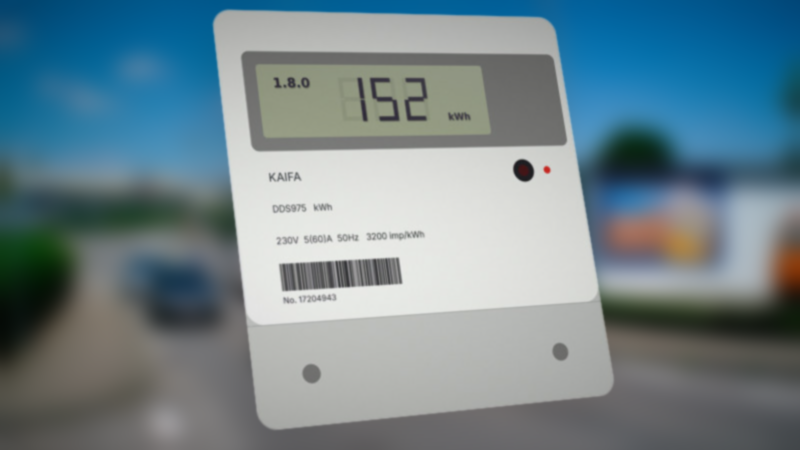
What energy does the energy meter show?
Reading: 152 kWh
